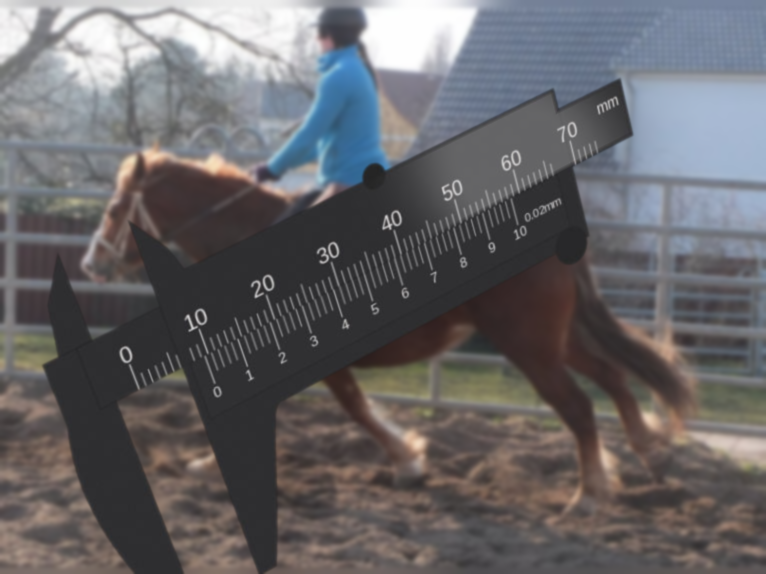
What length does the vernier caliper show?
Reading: 9.5 mm
